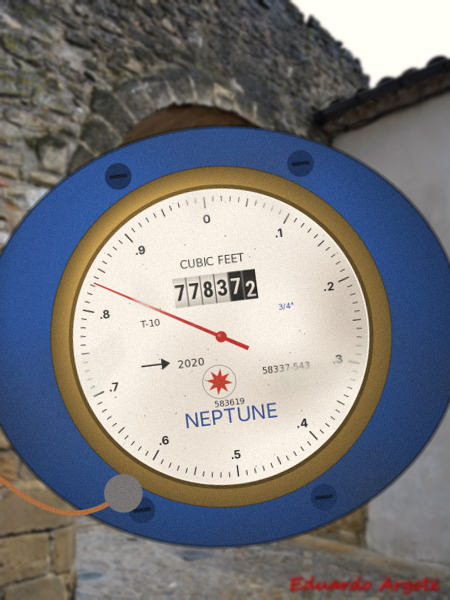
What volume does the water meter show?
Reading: 778371.83 ft³
